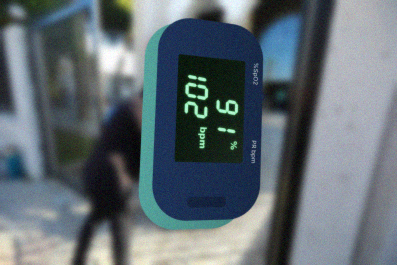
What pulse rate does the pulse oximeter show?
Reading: 102 bpm
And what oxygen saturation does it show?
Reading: 91 %
